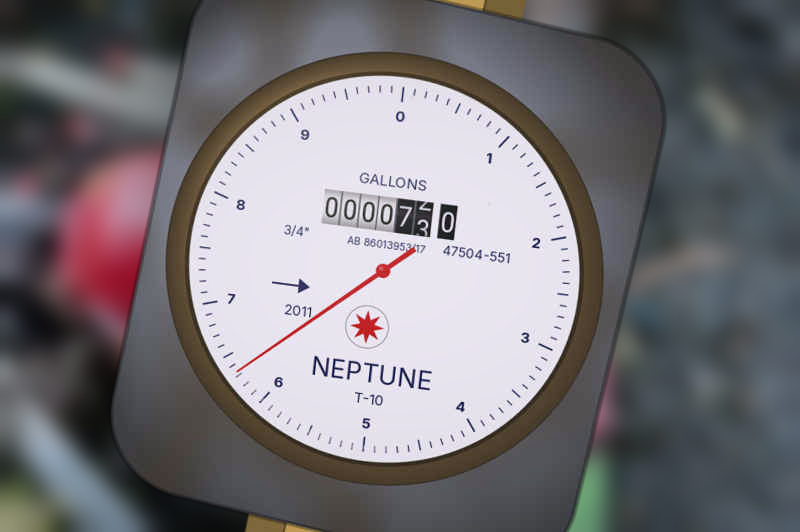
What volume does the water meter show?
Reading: 726.3 gal
